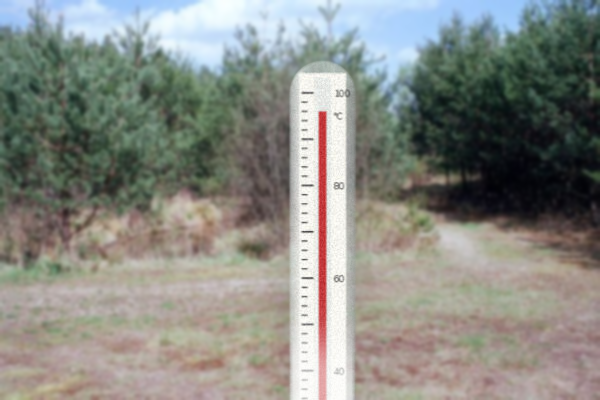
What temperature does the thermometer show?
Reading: 96 °C
